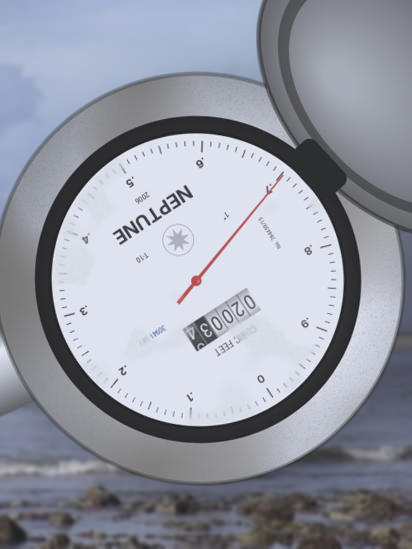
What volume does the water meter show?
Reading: 20033.70 ft³
